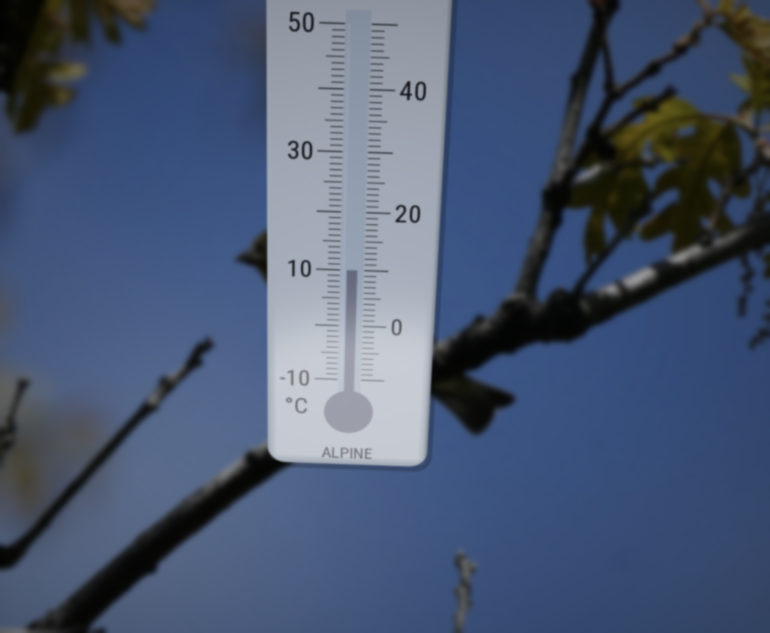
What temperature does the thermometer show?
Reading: 10 °C
